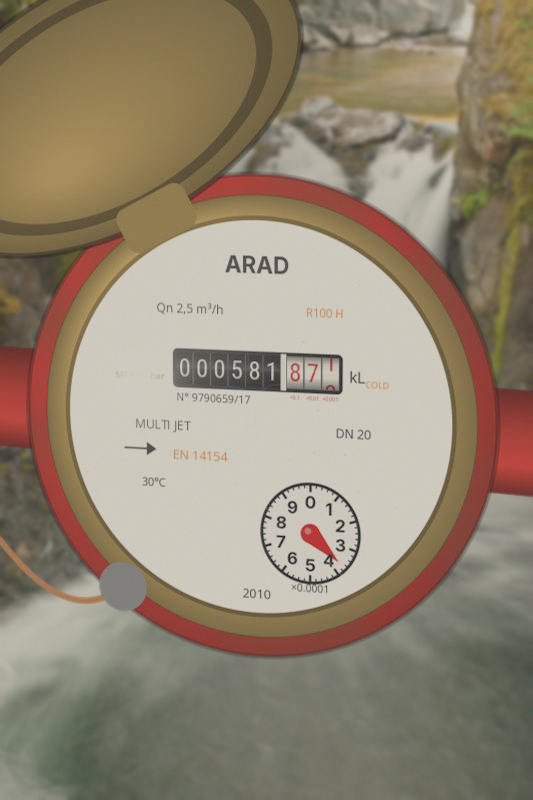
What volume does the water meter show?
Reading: 581.8713 kL
